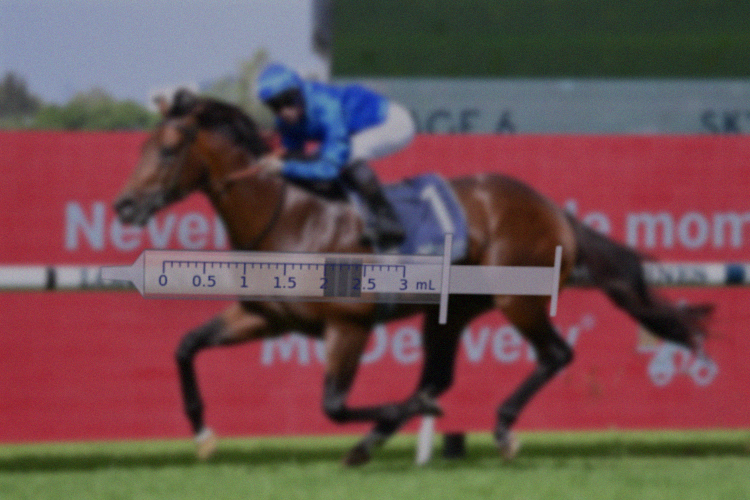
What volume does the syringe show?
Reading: 2 mL
